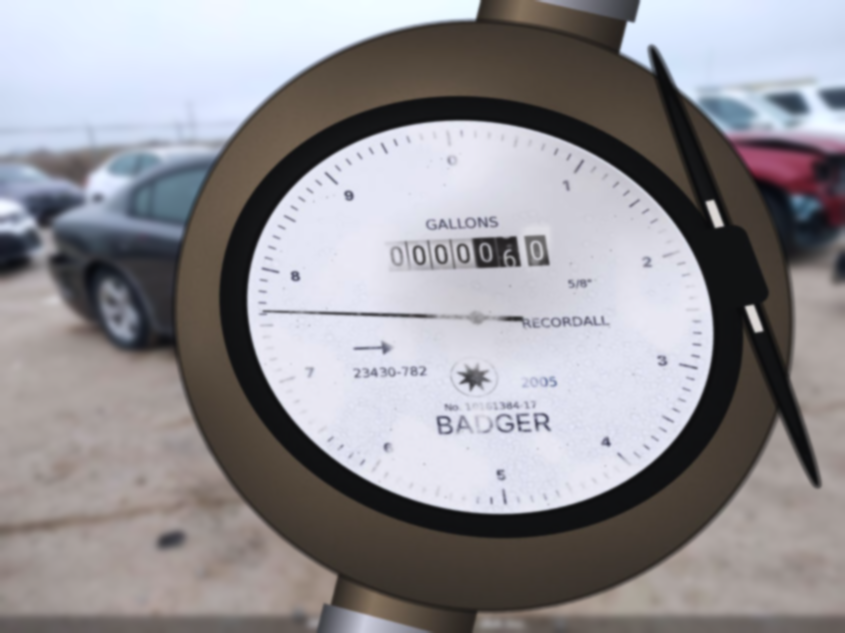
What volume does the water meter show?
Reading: 57.6 gal
